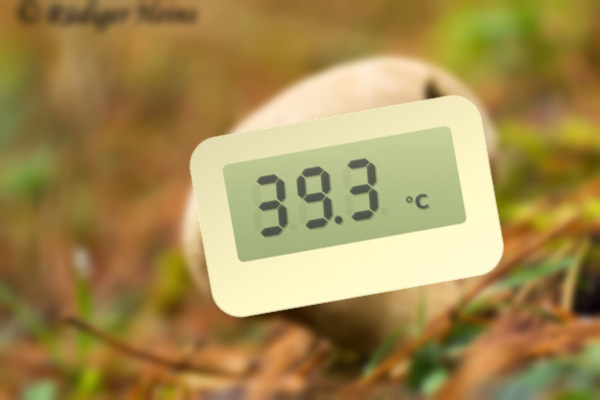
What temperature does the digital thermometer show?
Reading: 39.3 °C
